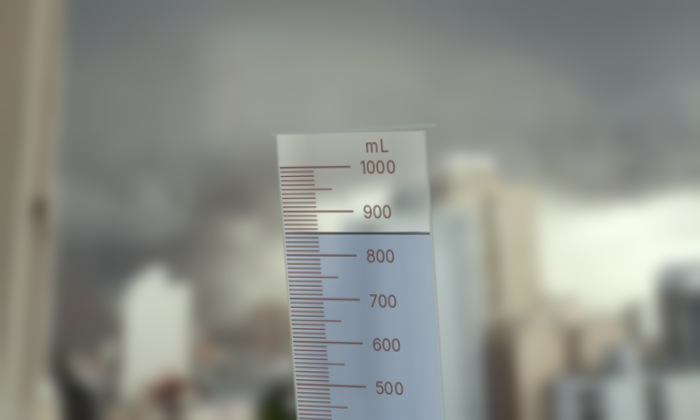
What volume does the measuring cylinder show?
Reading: 850 mL
